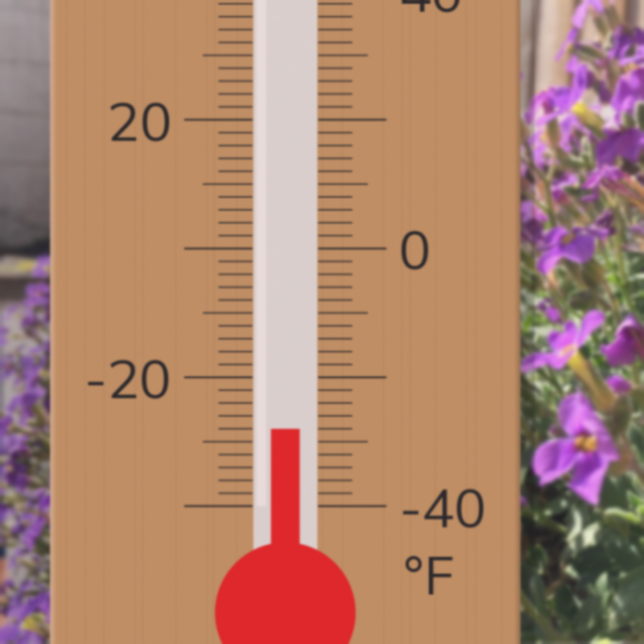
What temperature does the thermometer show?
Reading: -28 °F
